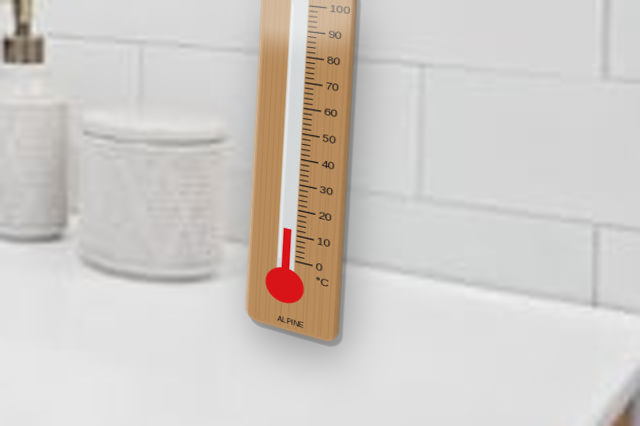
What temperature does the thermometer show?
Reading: 12 °C
